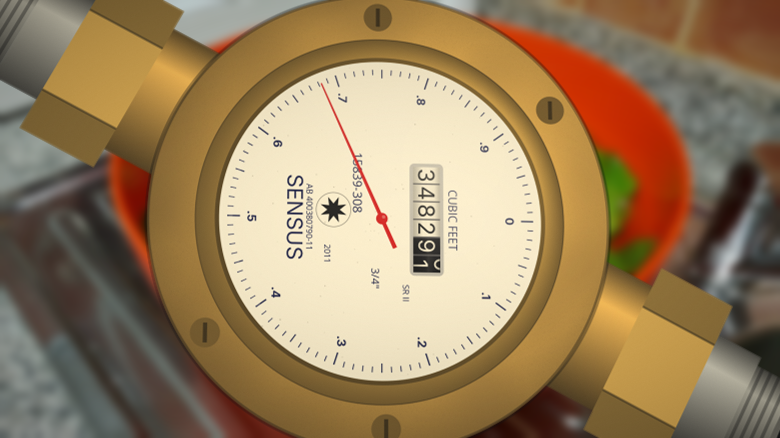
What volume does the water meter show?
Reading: 348290.68 ft³
